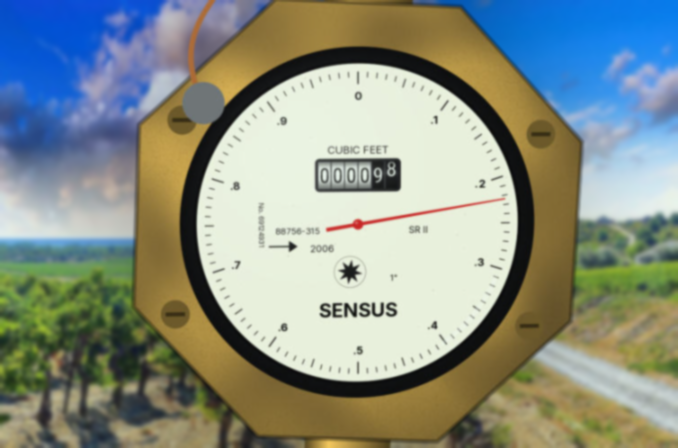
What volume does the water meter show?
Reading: 98.22 ft³
